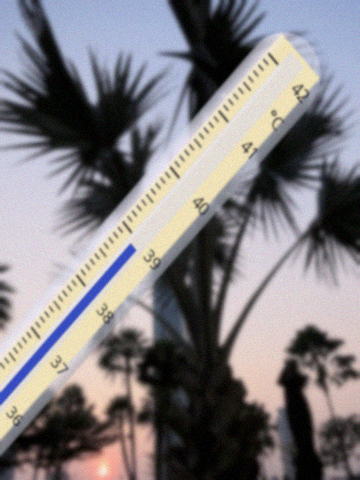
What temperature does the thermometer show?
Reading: 38.9 °C
